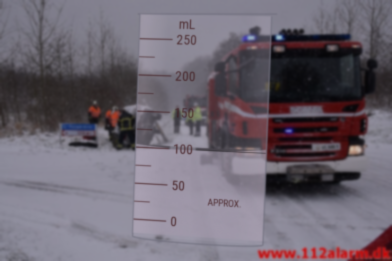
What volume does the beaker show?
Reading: 100 mL
